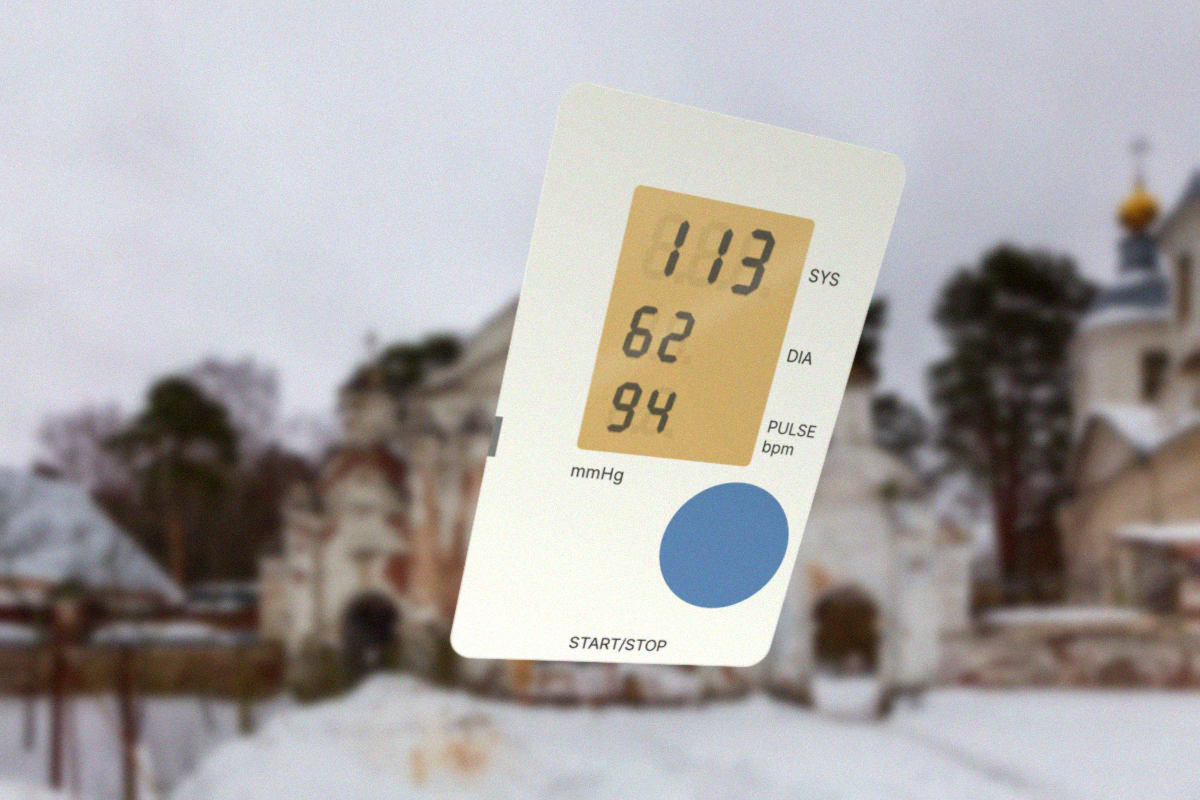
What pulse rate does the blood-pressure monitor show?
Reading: 94 bpm
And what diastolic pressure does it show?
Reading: 62 mmHg
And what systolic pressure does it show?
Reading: 113 mmHg
